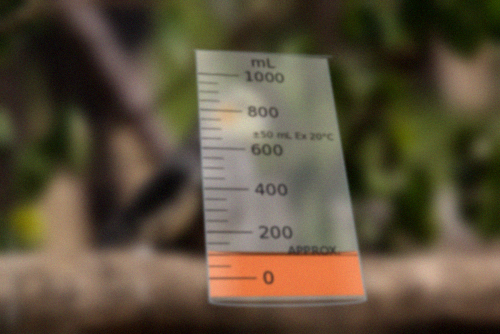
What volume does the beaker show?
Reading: 100 mL
